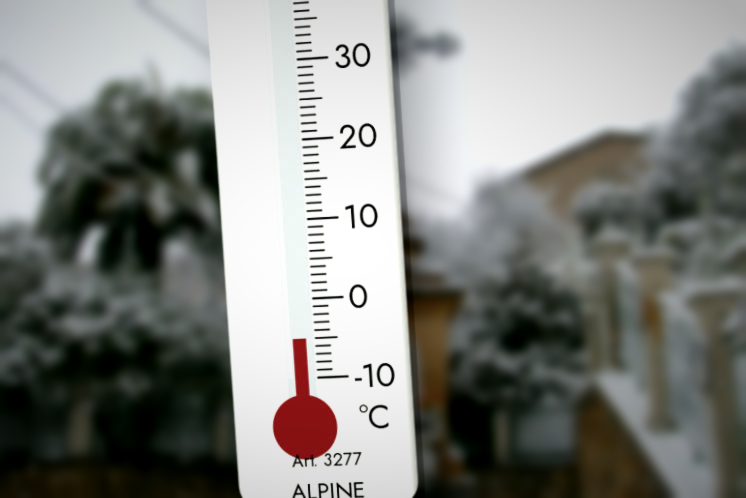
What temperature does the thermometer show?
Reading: -5 °C
